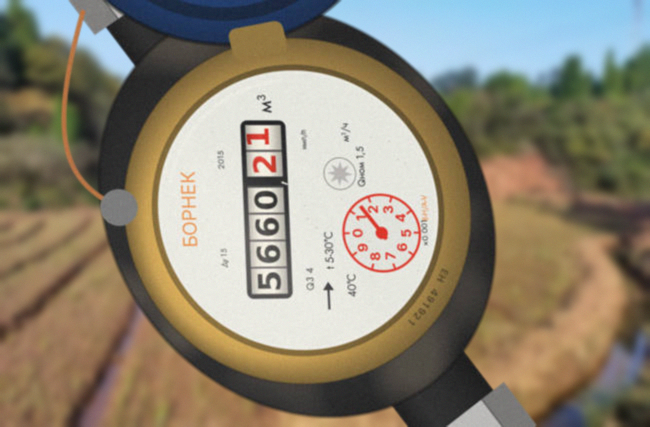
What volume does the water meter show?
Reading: 5660.211 m³
